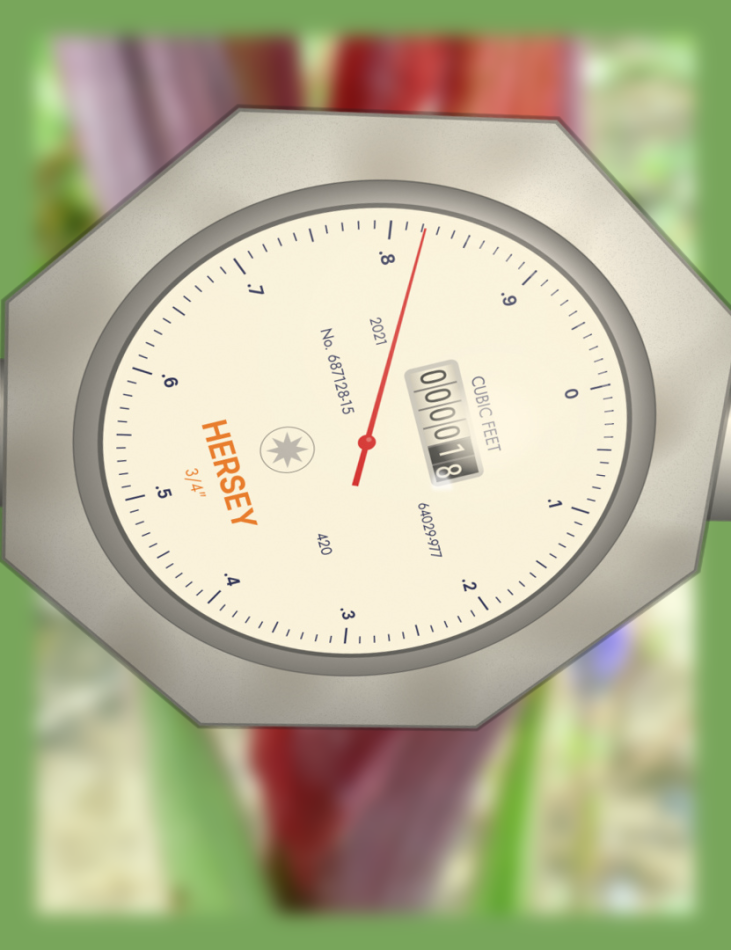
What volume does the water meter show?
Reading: 17.82 ft³
